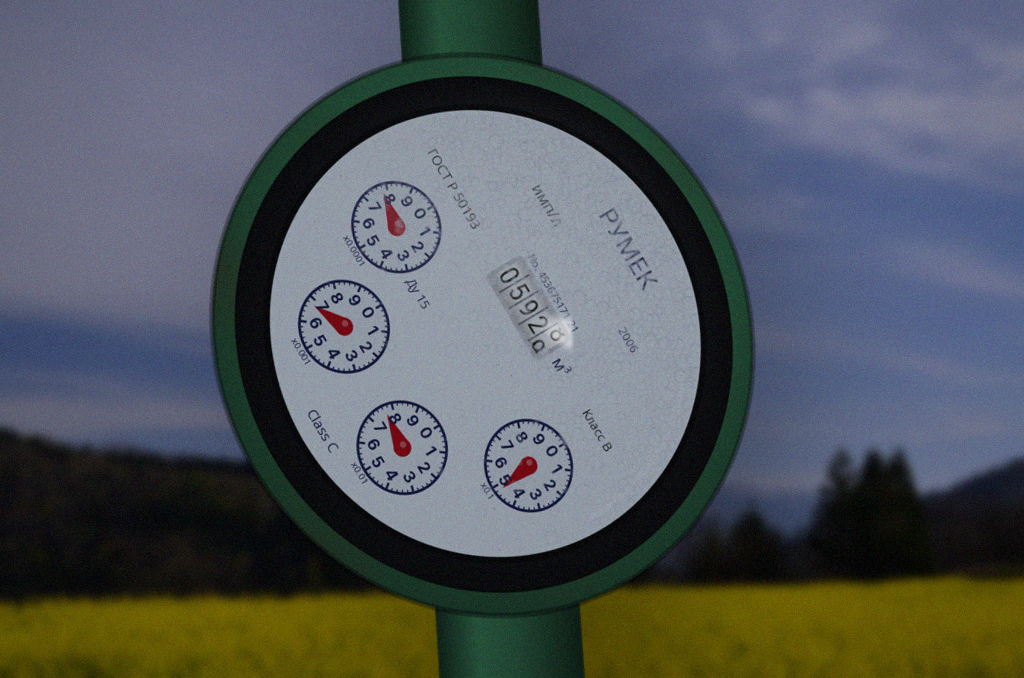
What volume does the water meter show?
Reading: 5928.4767 m³
